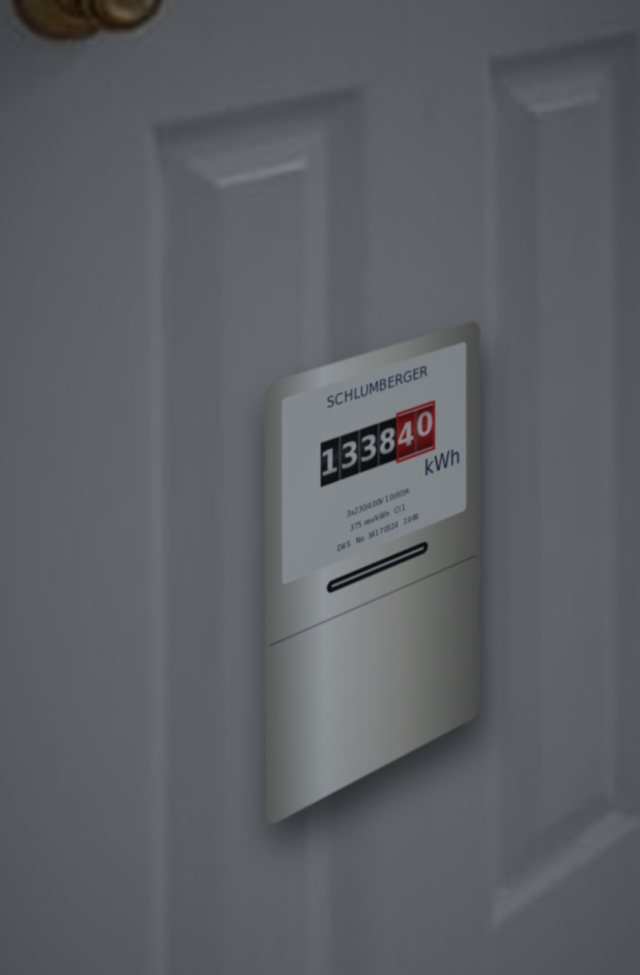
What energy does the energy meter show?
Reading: 1338.40 kWh
